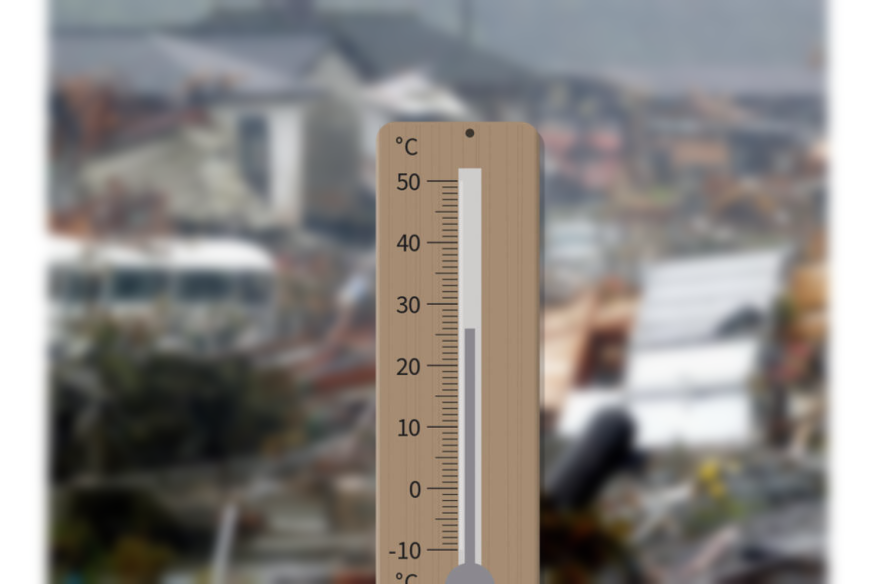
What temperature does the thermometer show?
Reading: 26 °C
